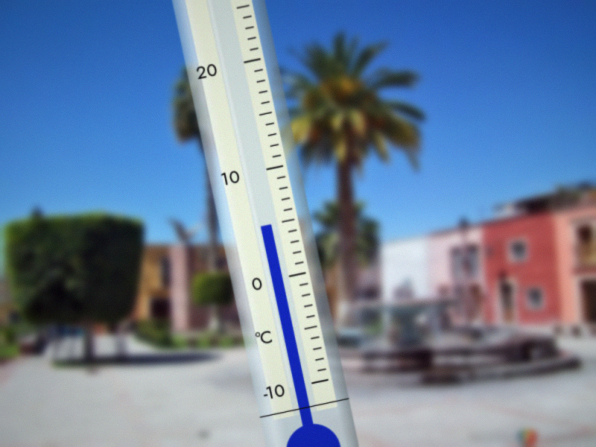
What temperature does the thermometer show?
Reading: 5 °C
